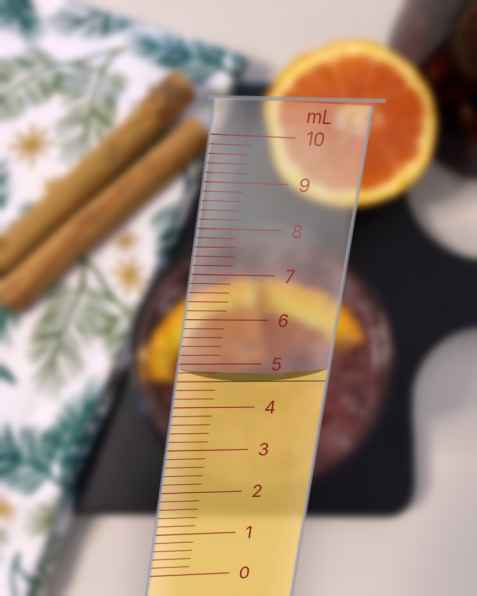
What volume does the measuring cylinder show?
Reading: 4.6 mL
